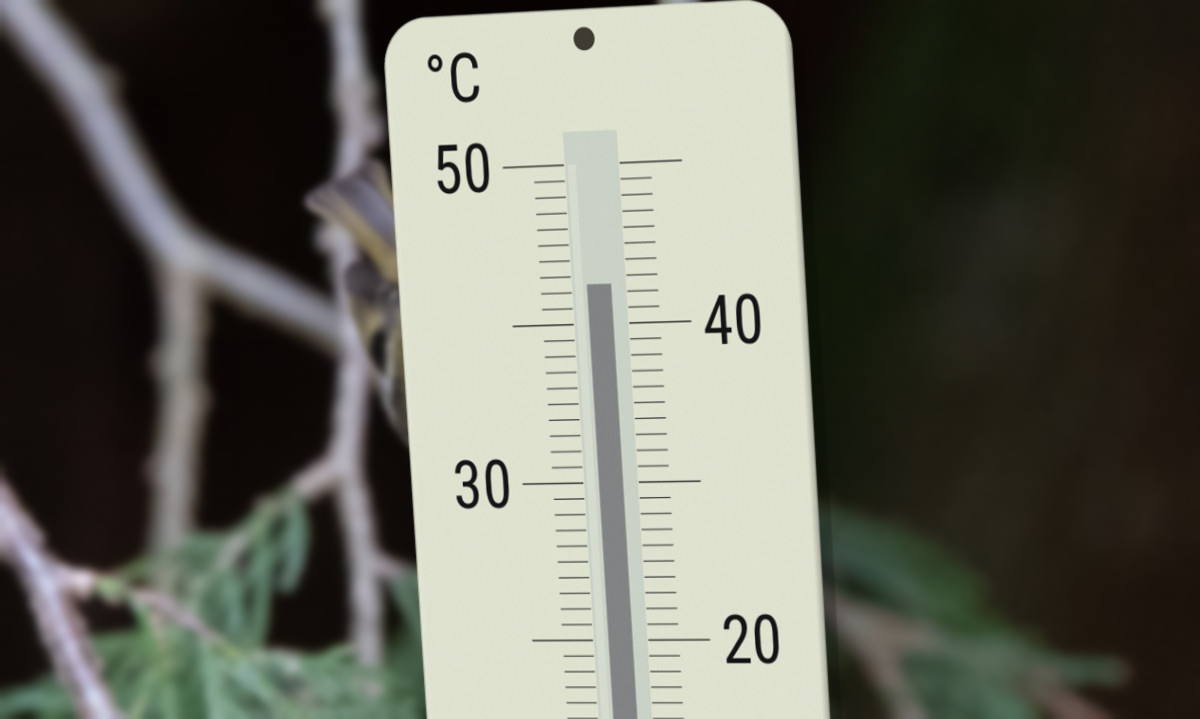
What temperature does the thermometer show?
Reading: 42.5 °C
